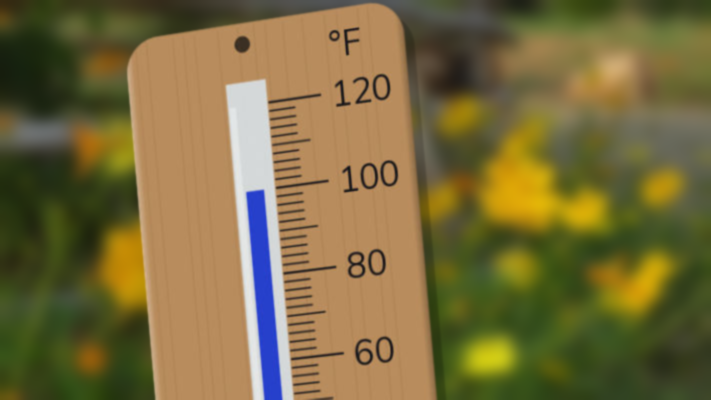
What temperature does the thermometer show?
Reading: 100 °F
